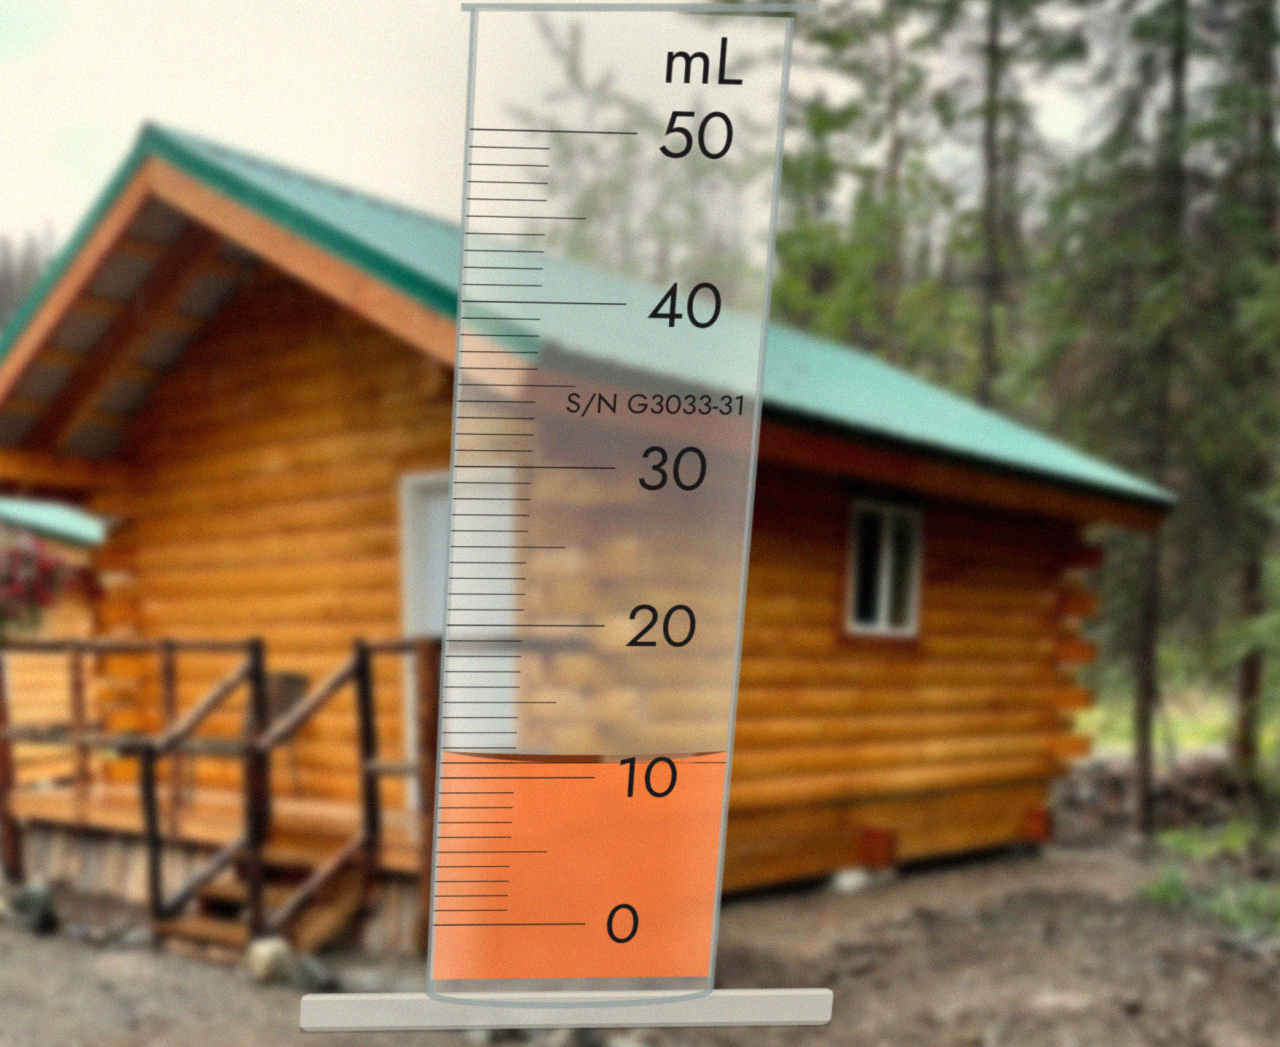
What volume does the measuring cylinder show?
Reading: 11 mL
